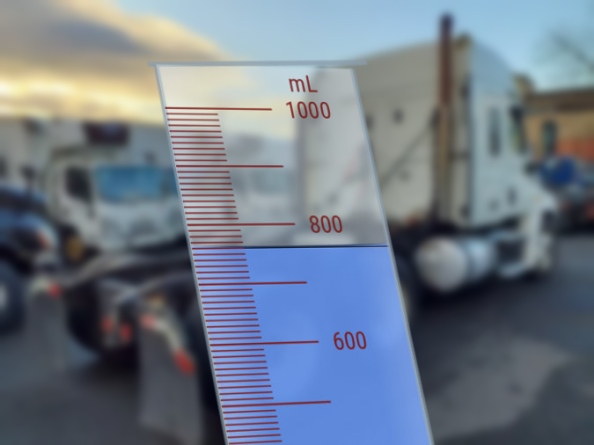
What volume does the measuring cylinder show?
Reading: 760 mL
